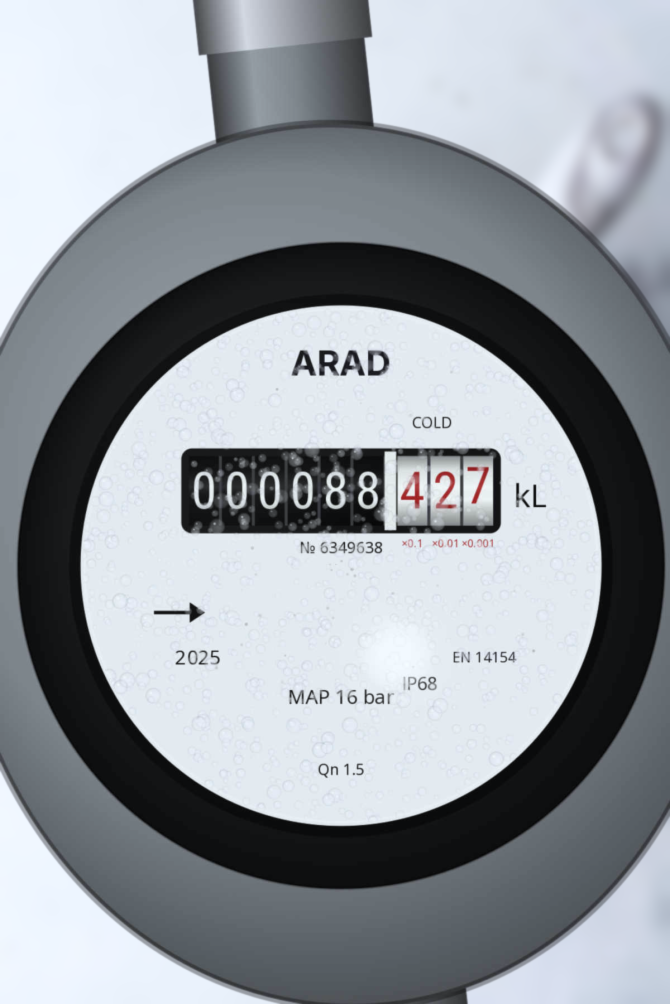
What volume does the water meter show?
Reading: 88.427 kL
